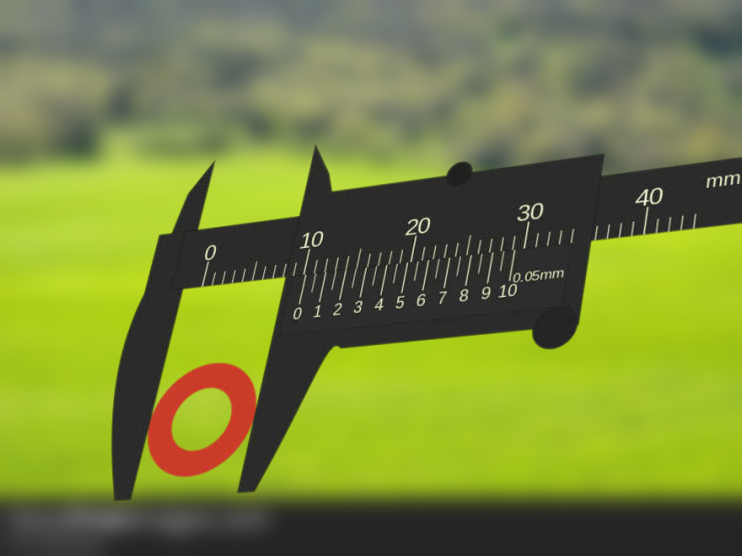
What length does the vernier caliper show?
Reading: 10.2 mm
